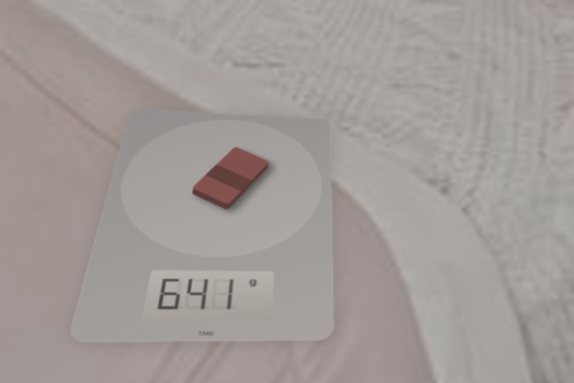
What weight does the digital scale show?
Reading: 641 g
